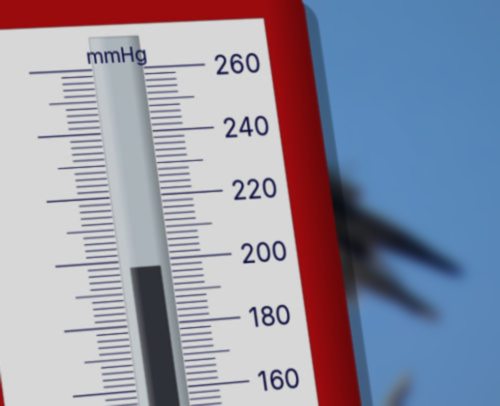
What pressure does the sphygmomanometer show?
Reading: 198 mmHg
